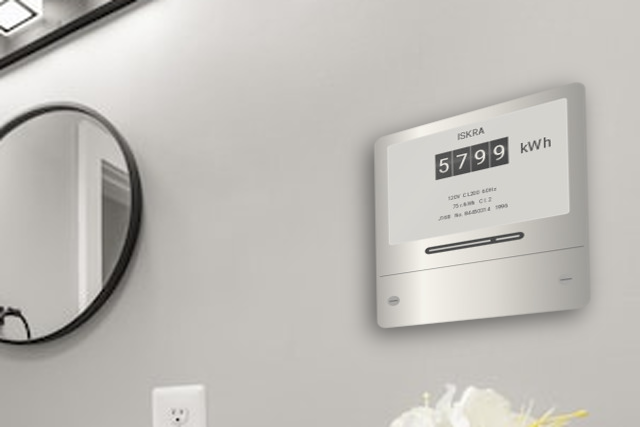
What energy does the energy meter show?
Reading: 5799 kWh
